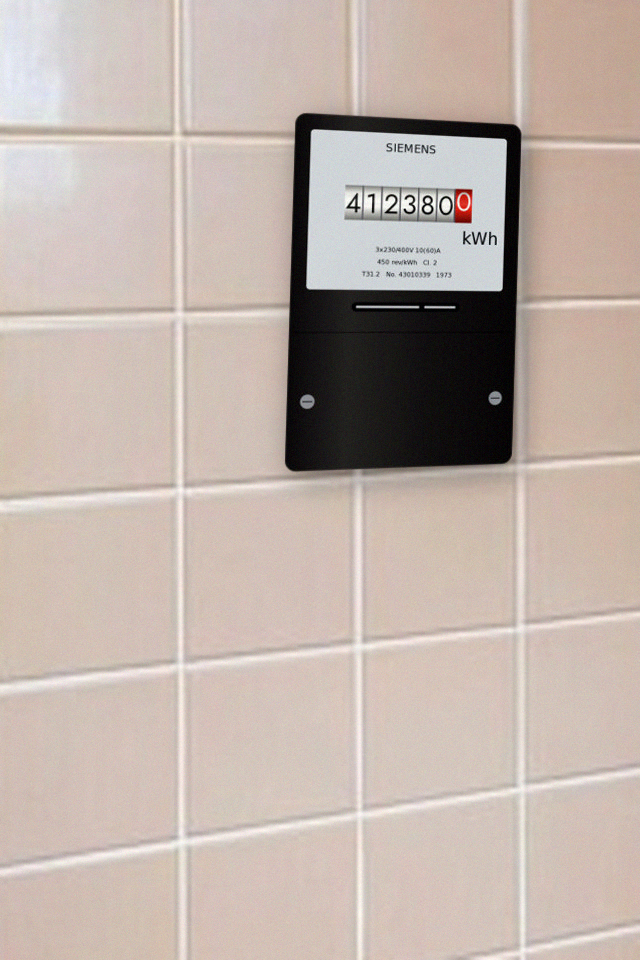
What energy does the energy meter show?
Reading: 412380.0 kWh
